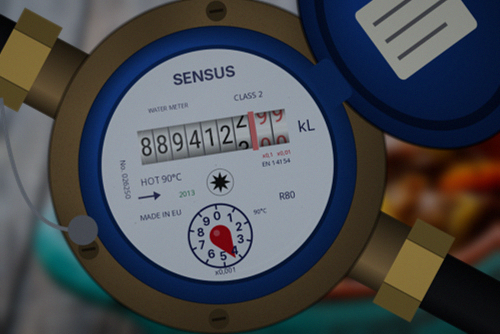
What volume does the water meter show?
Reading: 8894122.994 kL
